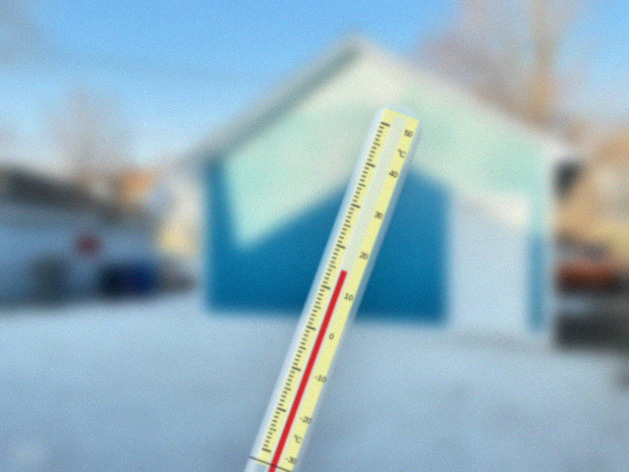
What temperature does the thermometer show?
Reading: 15 °C
